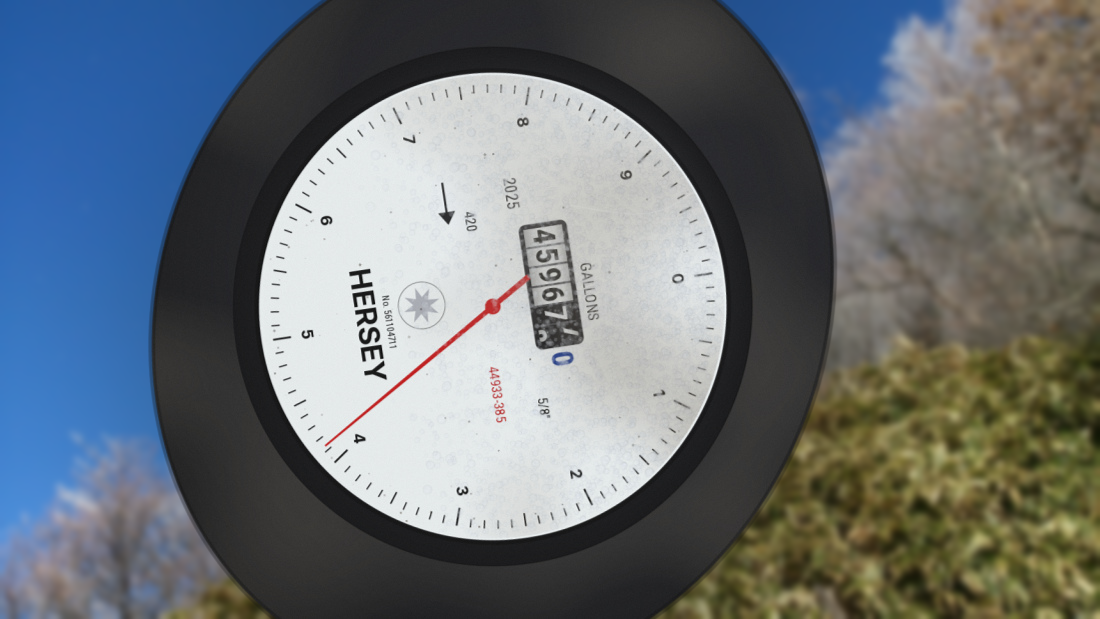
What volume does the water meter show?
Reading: 4596774.1 gal
